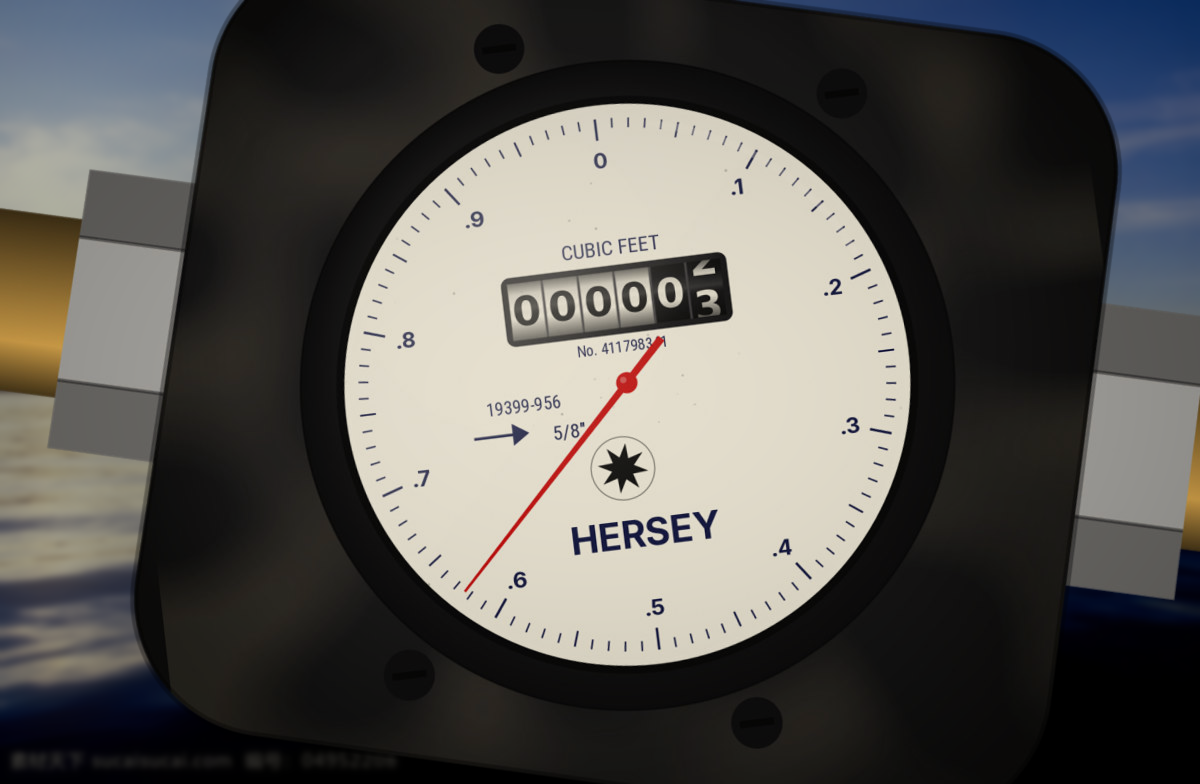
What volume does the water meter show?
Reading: 2.62 ft³
